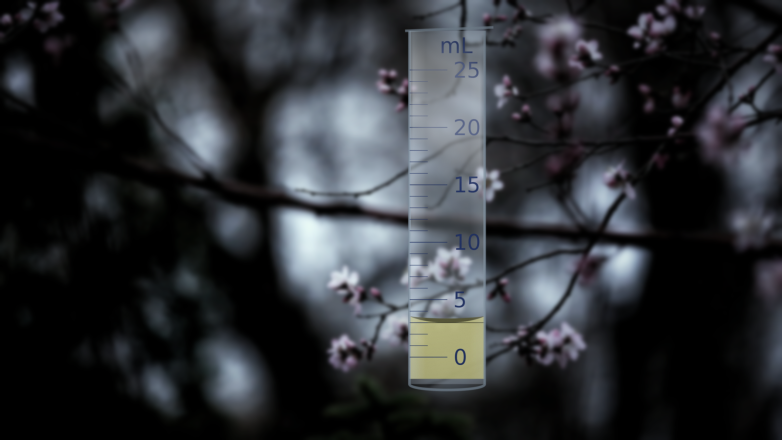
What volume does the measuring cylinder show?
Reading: 3 mL
